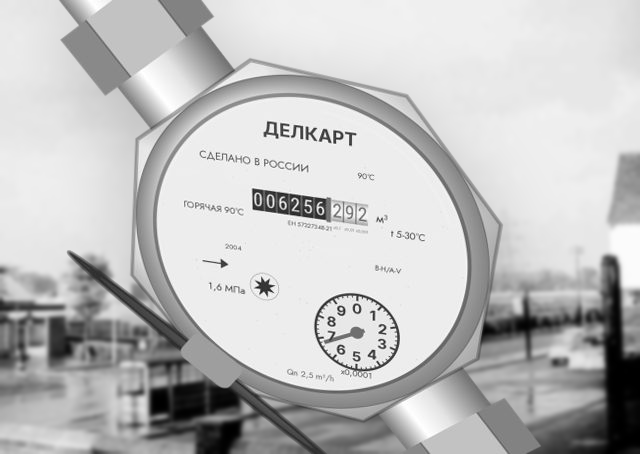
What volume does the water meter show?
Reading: 6256.2926 m³
